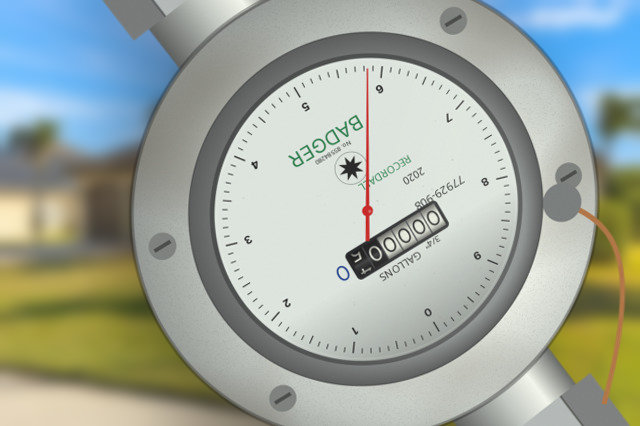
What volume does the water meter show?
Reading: 45.8 gal
